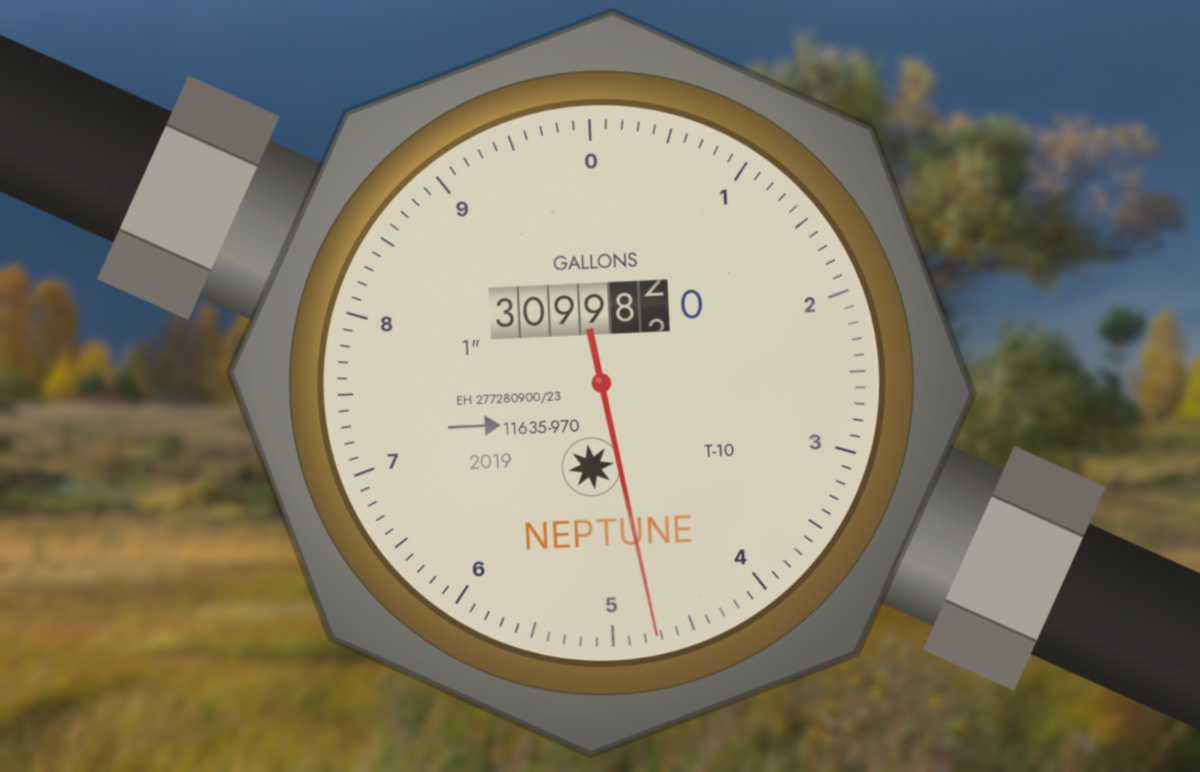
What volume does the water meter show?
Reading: 3099824.7 gal
